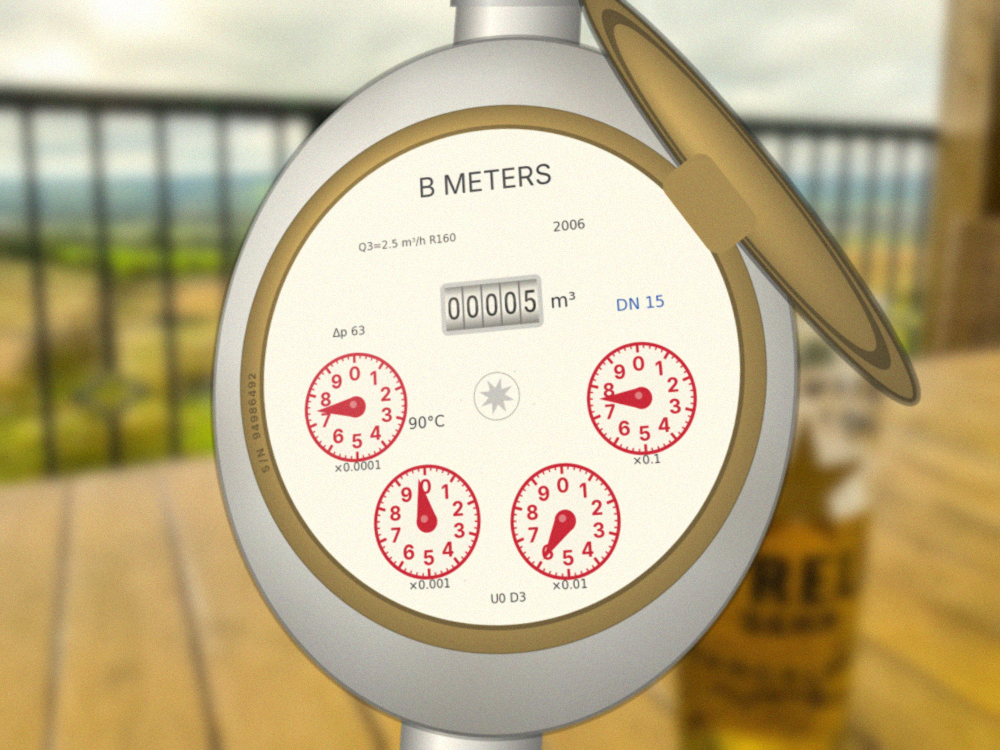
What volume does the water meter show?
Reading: 5.7597 m³
